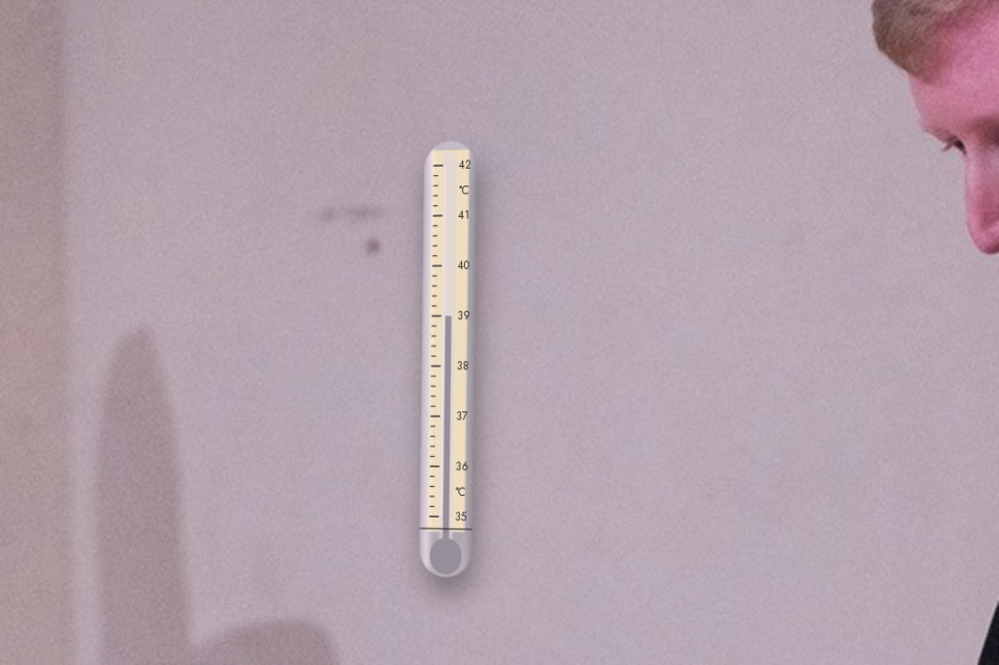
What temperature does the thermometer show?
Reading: 39 °C
